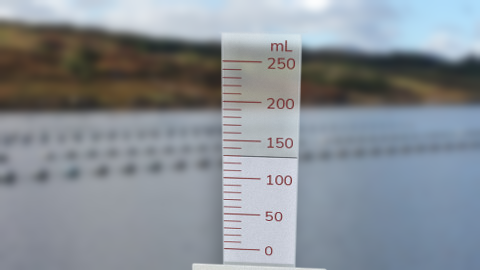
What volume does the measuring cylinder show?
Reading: 130 mL
